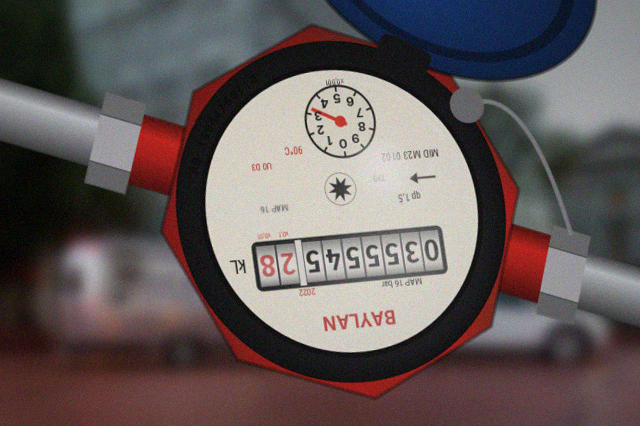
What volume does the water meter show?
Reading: 355545.283 kL
